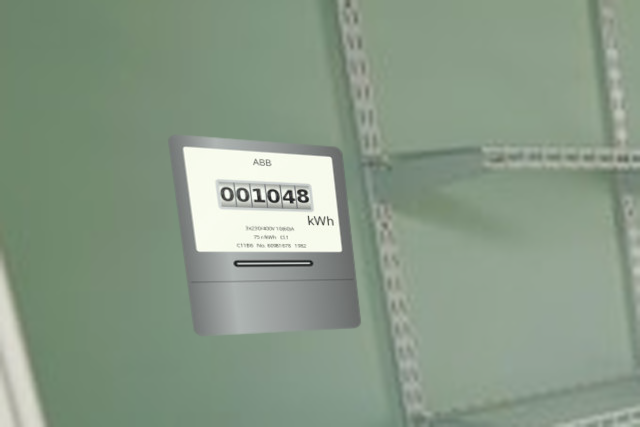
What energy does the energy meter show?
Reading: 1048 kWh
